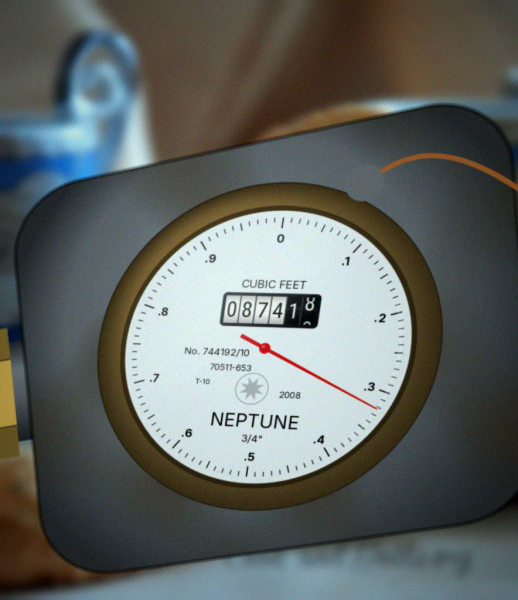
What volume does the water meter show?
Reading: 87418.32 ft³
